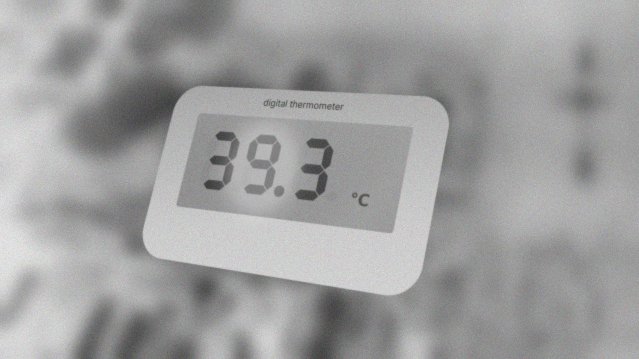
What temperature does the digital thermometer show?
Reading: 39.3 °C
